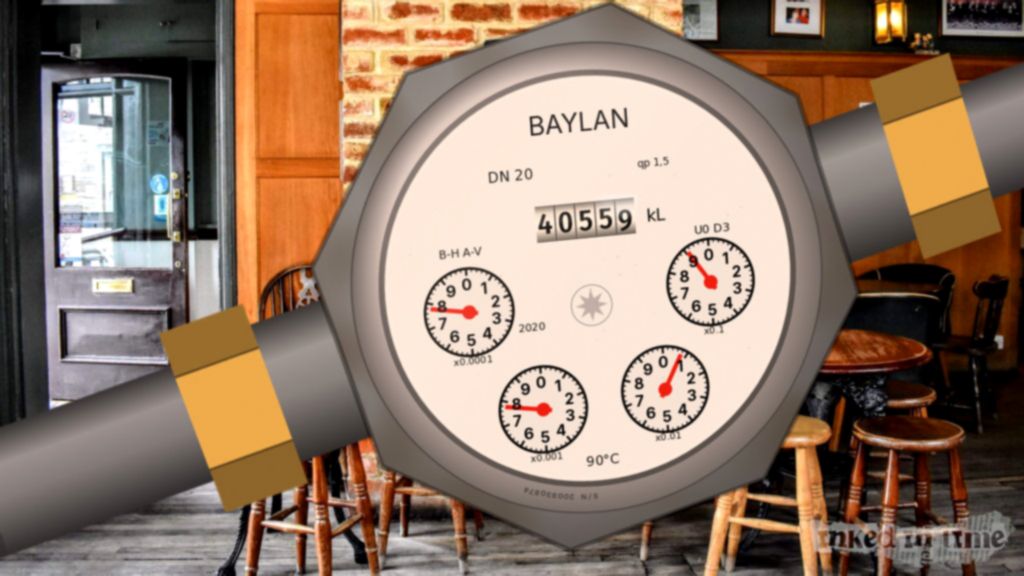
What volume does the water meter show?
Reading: 40558.9077 kL
